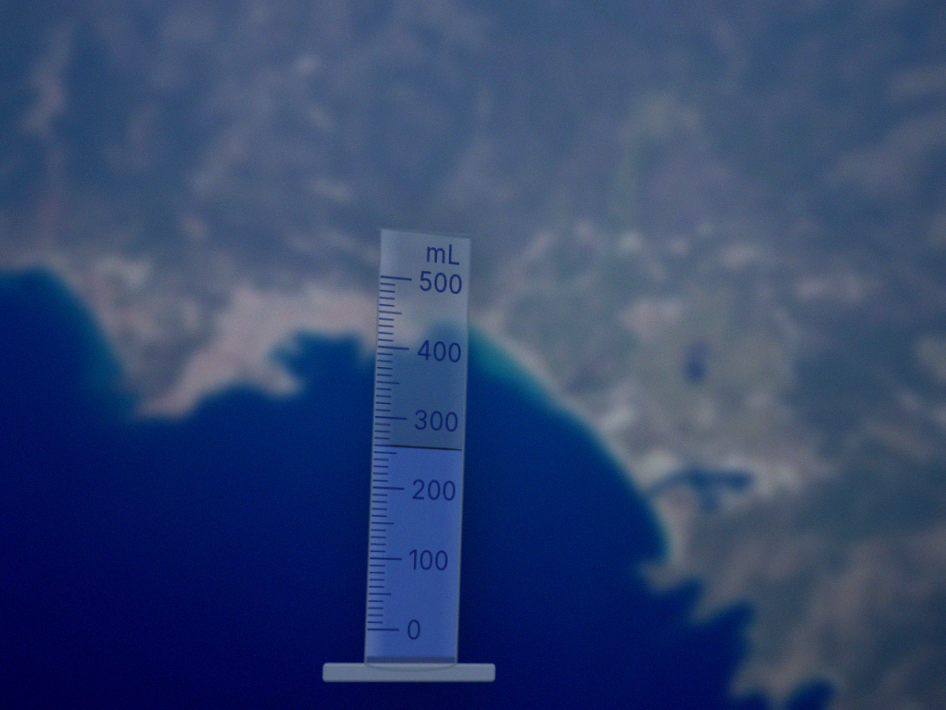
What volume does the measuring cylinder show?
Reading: 260 mL
